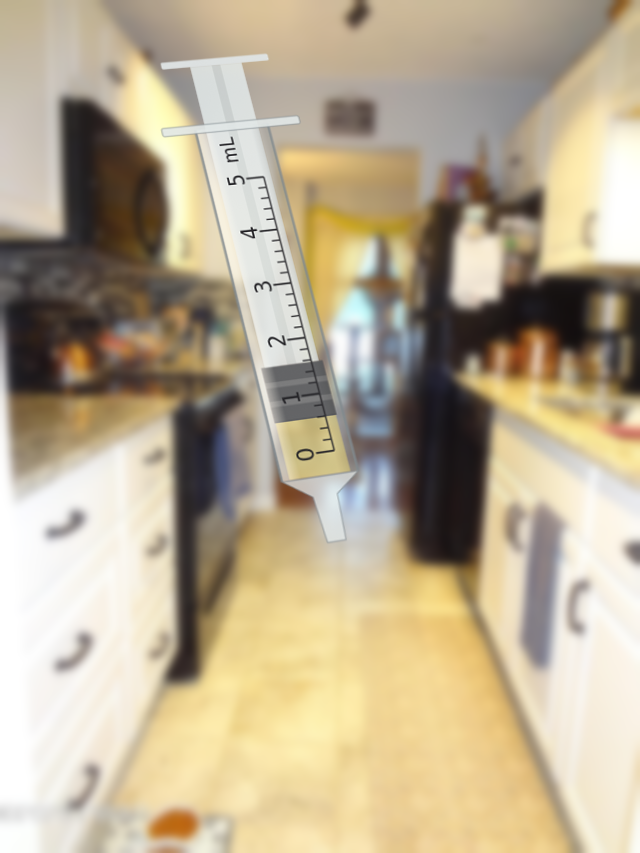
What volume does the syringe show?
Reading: 0.6 mL
